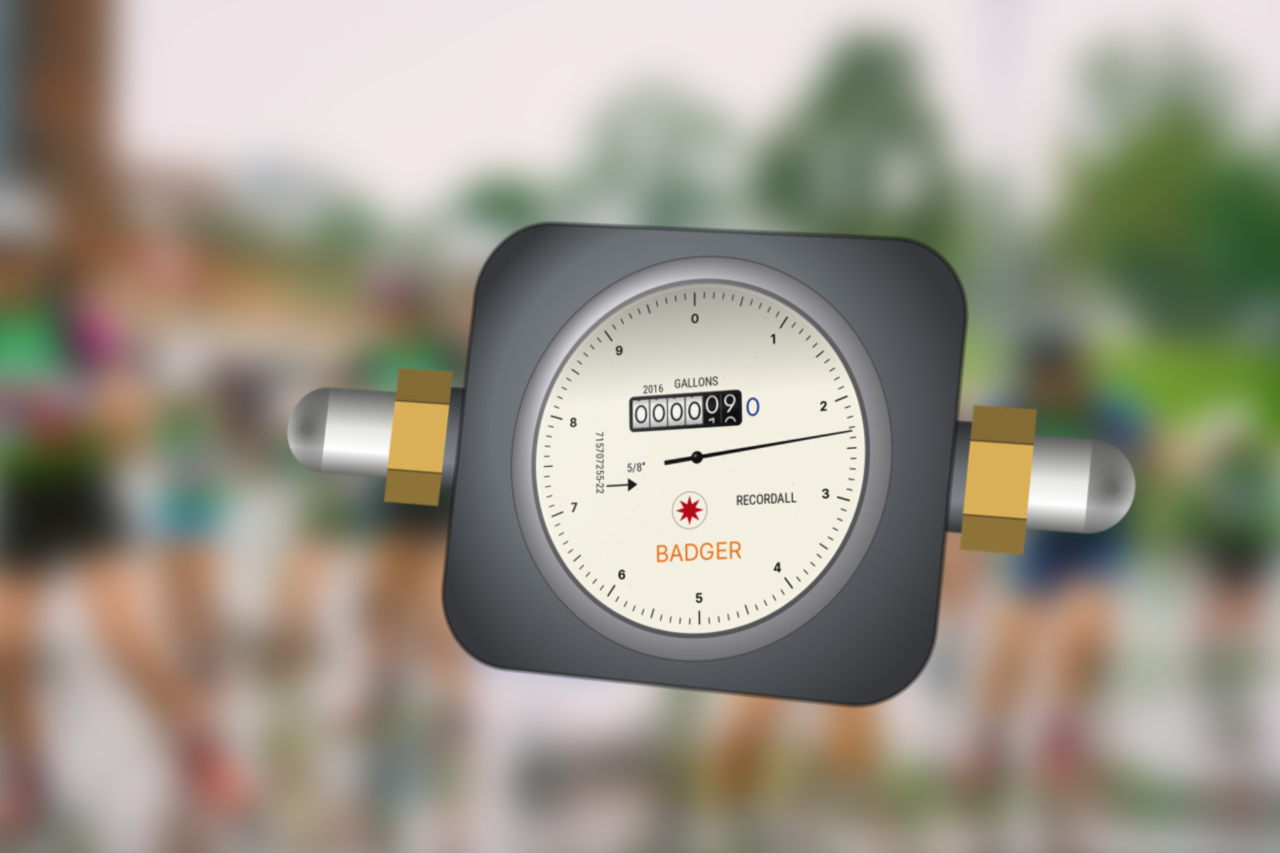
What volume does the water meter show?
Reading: 92.3 gal
